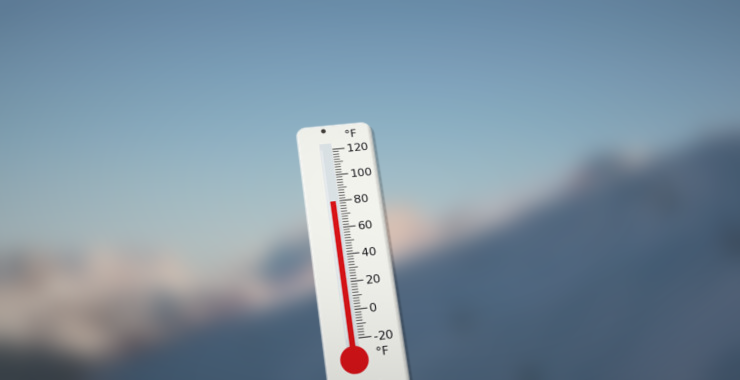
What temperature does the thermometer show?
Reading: 80 °F
